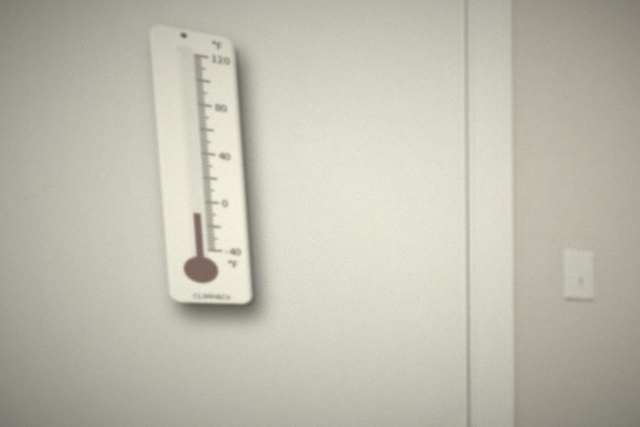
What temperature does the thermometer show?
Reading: -10 °F
